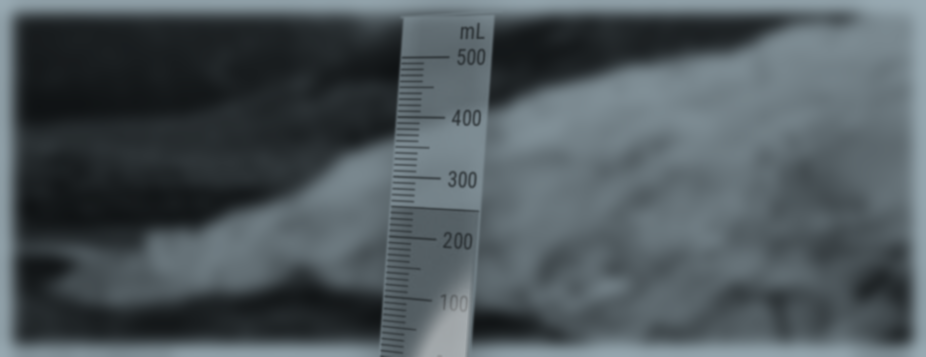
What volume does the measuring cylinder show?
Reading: 250 mL
